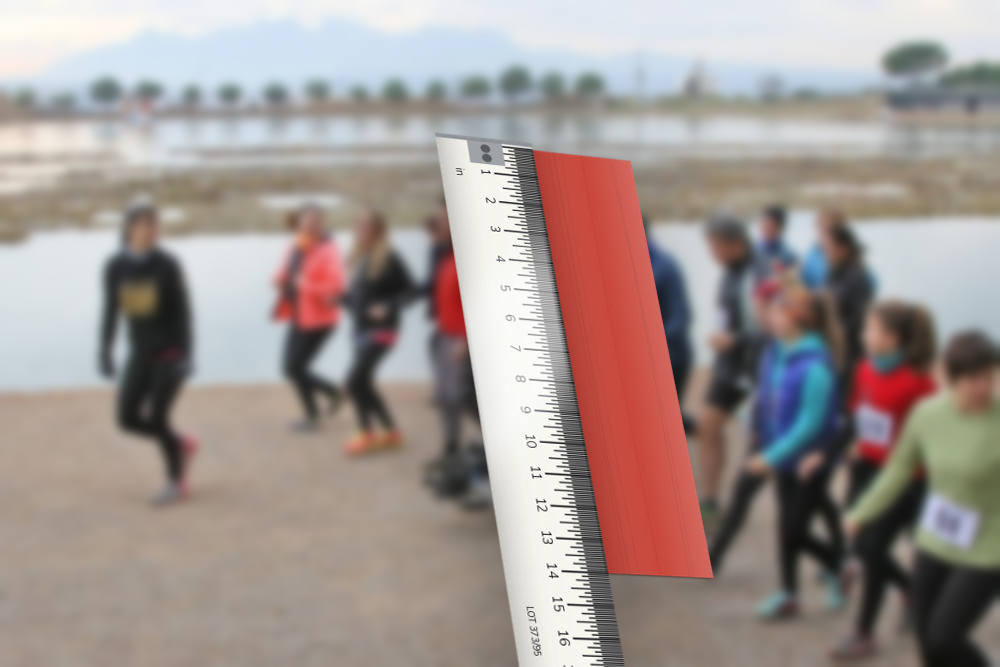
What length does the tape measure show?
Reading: 14 in
